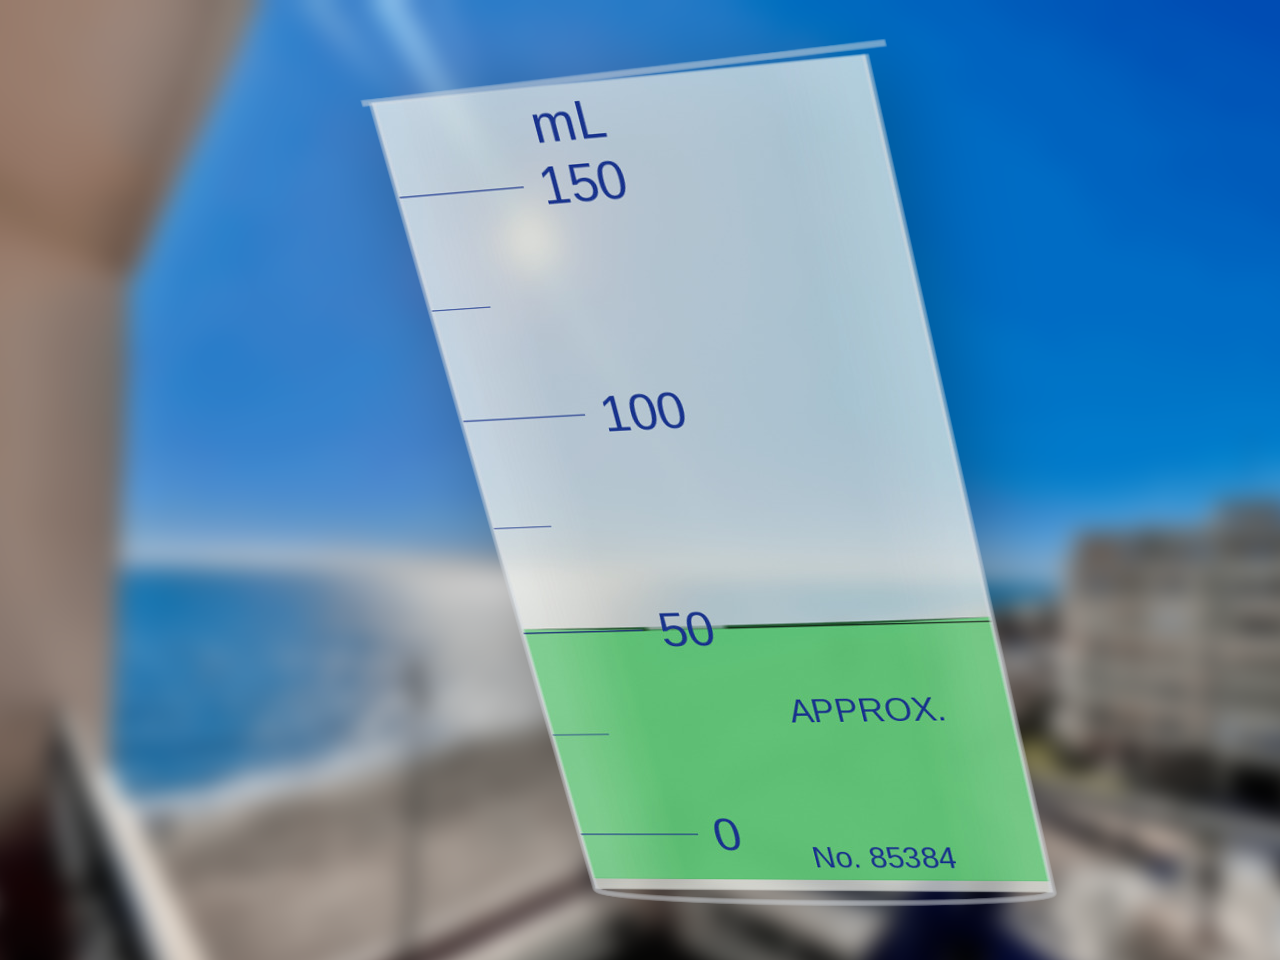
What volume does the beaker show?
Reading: 50 mL
